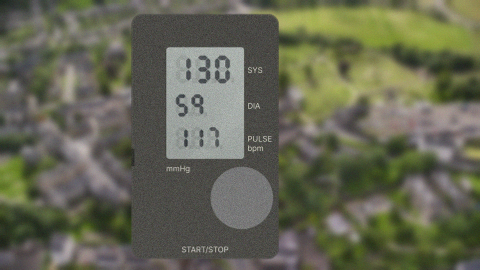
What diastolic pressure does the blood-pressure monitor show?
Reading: 59 mmHg
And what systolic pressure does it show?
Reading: 130 mmHg
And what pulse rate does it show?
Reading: 117 bpm
